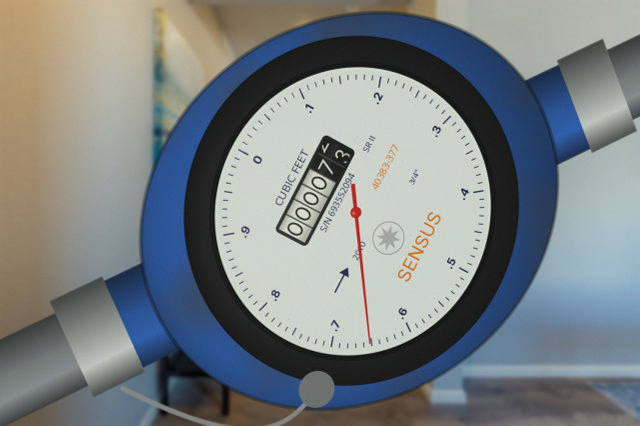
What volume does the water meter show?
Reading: 72.65 ft³
